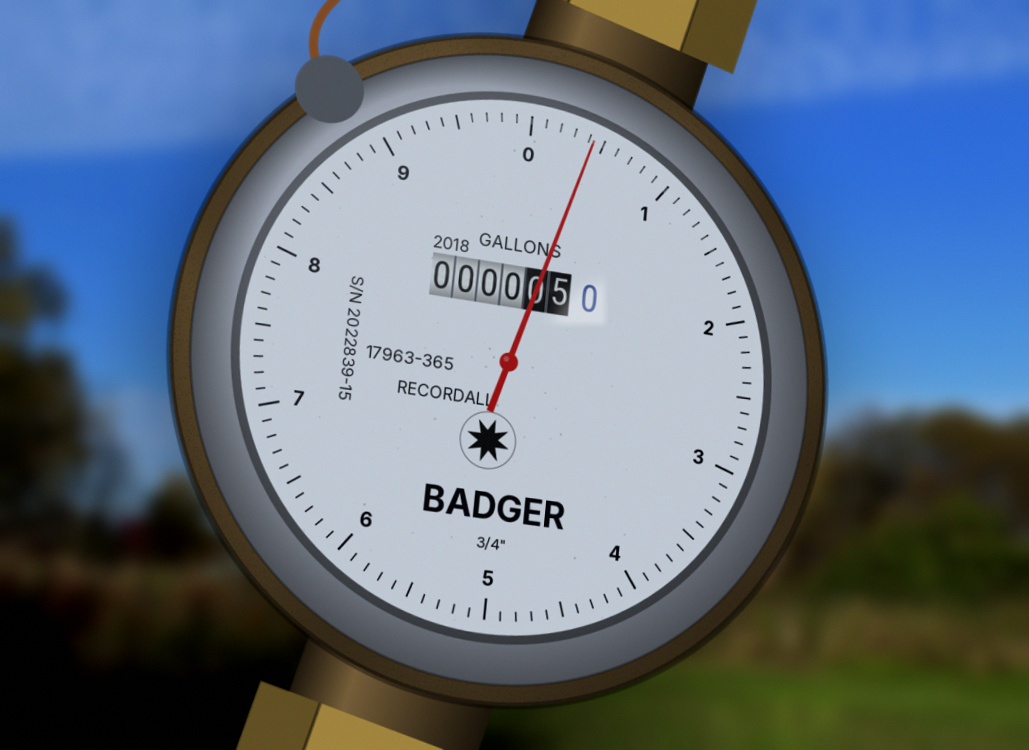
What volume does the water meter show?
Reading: 50.4 gal
